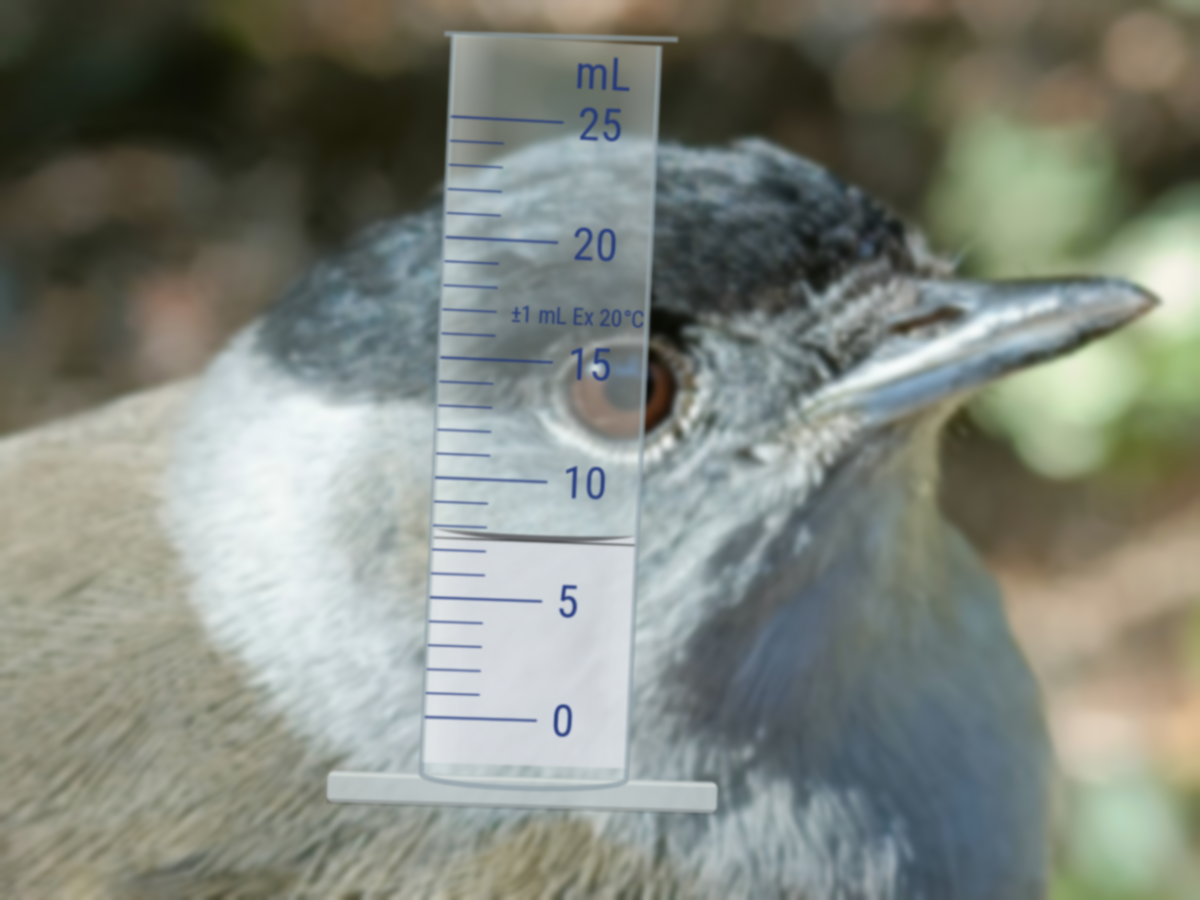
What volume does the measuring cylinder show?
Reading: 7.5 mL
